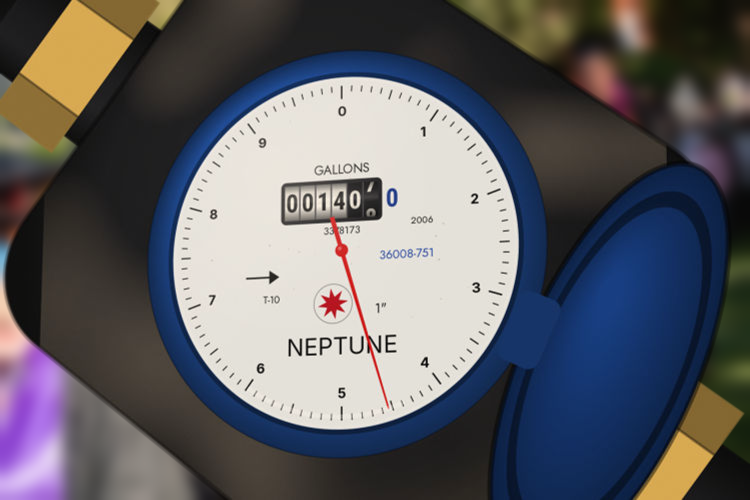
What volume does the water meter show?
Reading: 14074.5 gal
